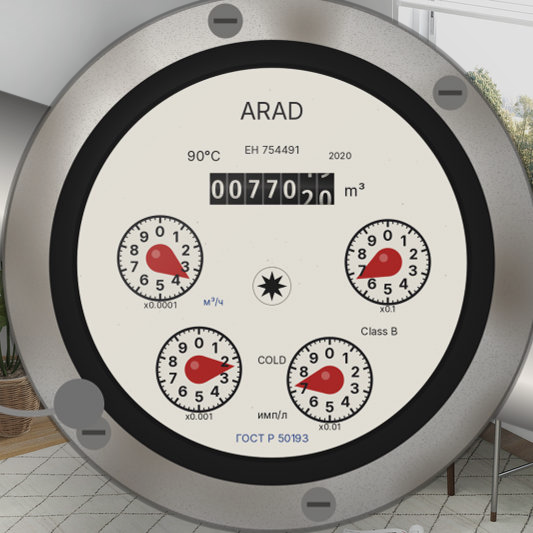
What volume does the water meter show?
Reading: 77019.6723 m³
